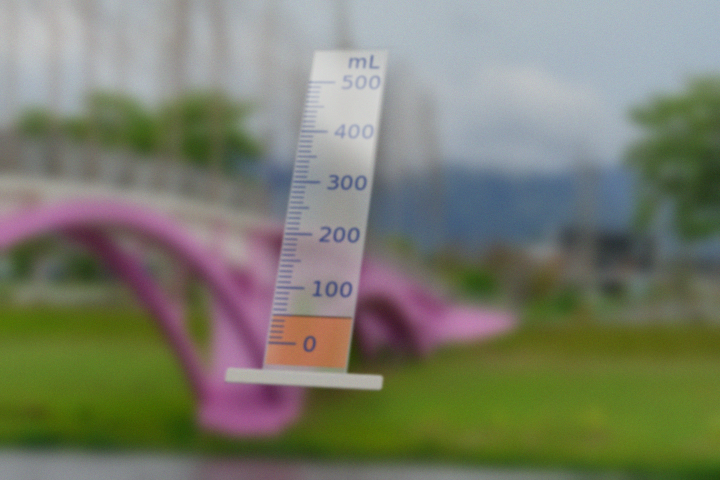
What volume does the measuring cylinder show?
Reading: 50 mL
